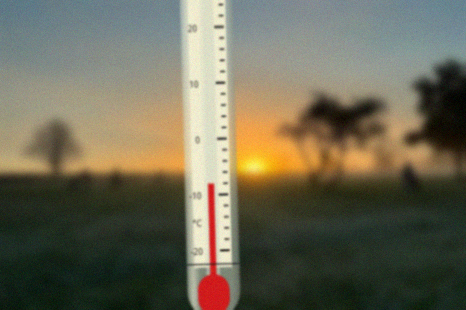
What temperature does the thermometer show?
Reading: -8 °C
